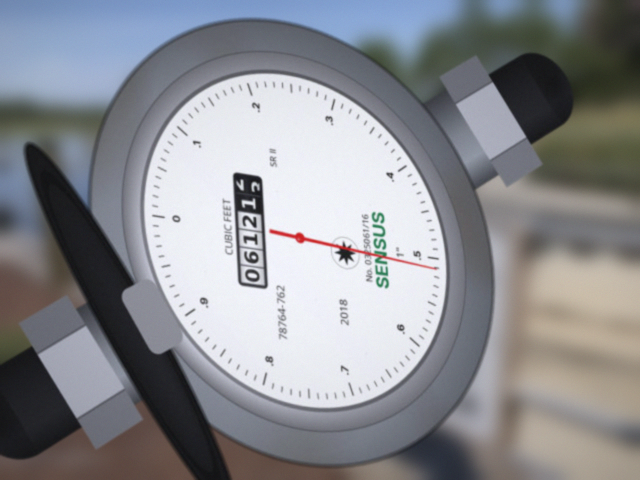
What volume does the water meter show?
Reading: 61212.51 ft³
